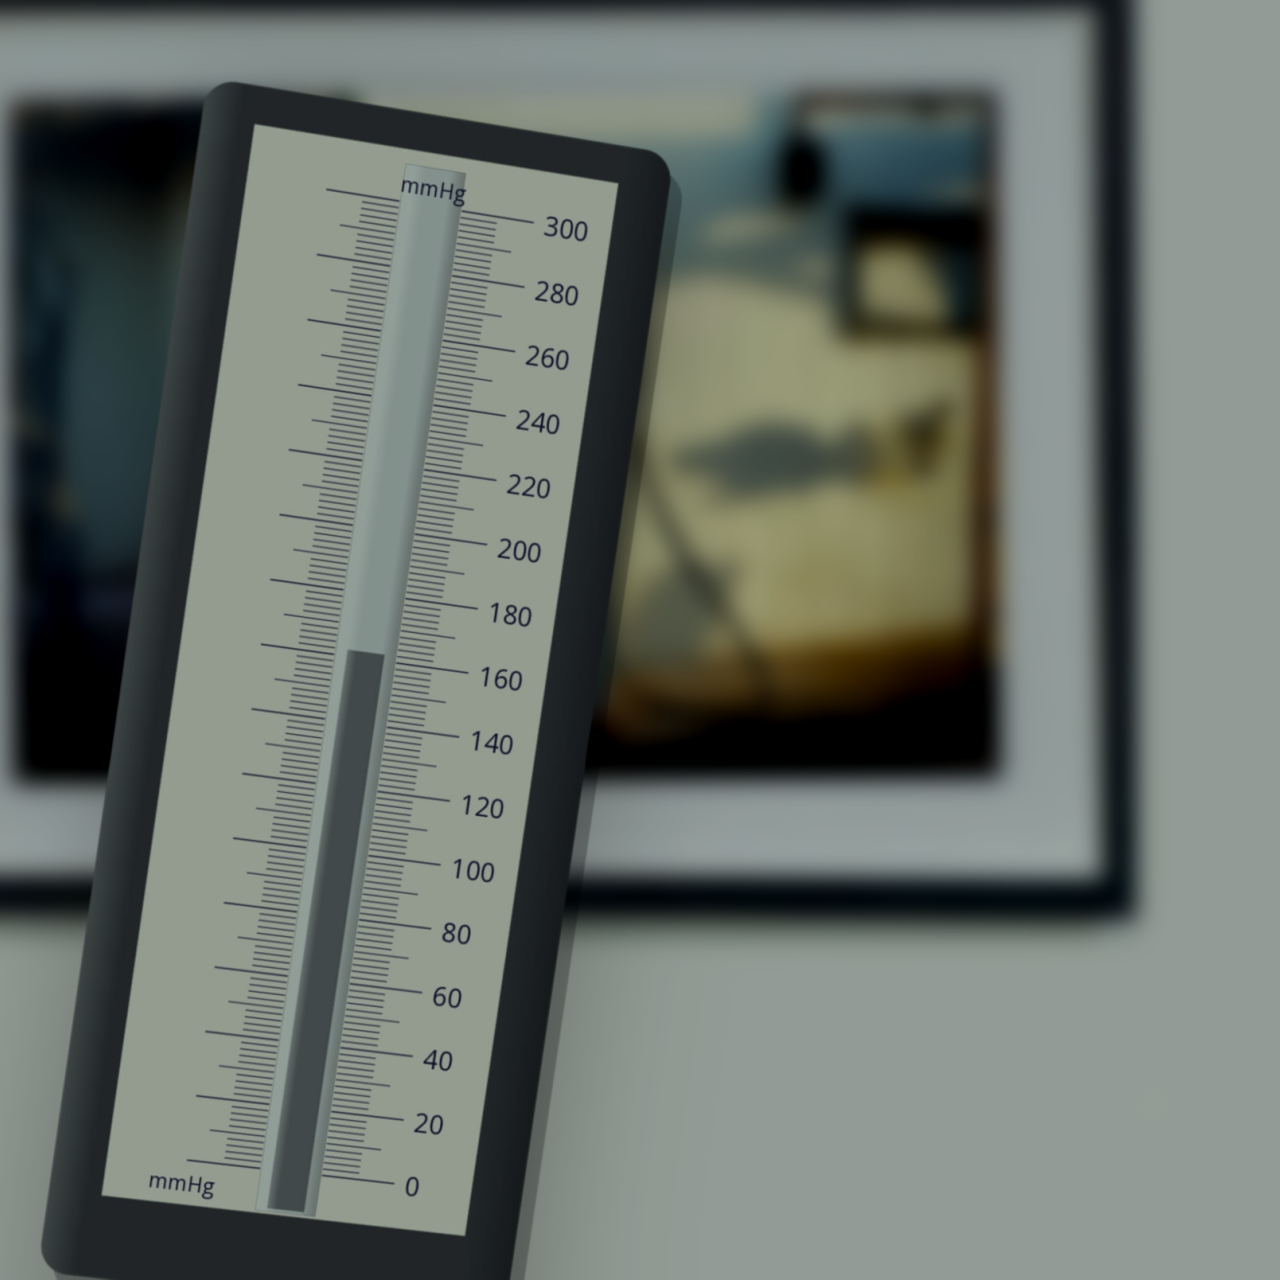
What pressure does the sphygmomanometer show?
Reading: 162 mmHg
